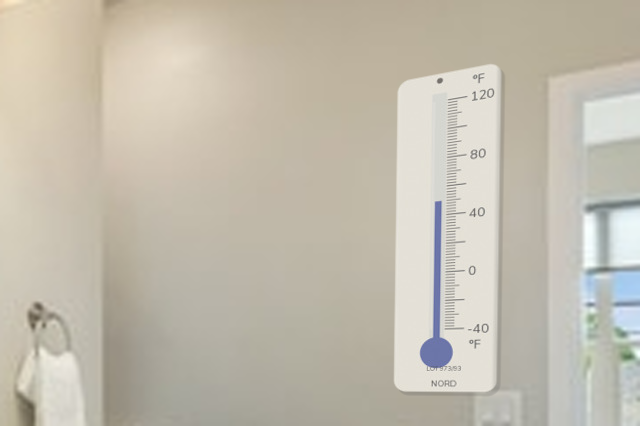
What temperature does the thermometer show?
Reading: 50 °F
